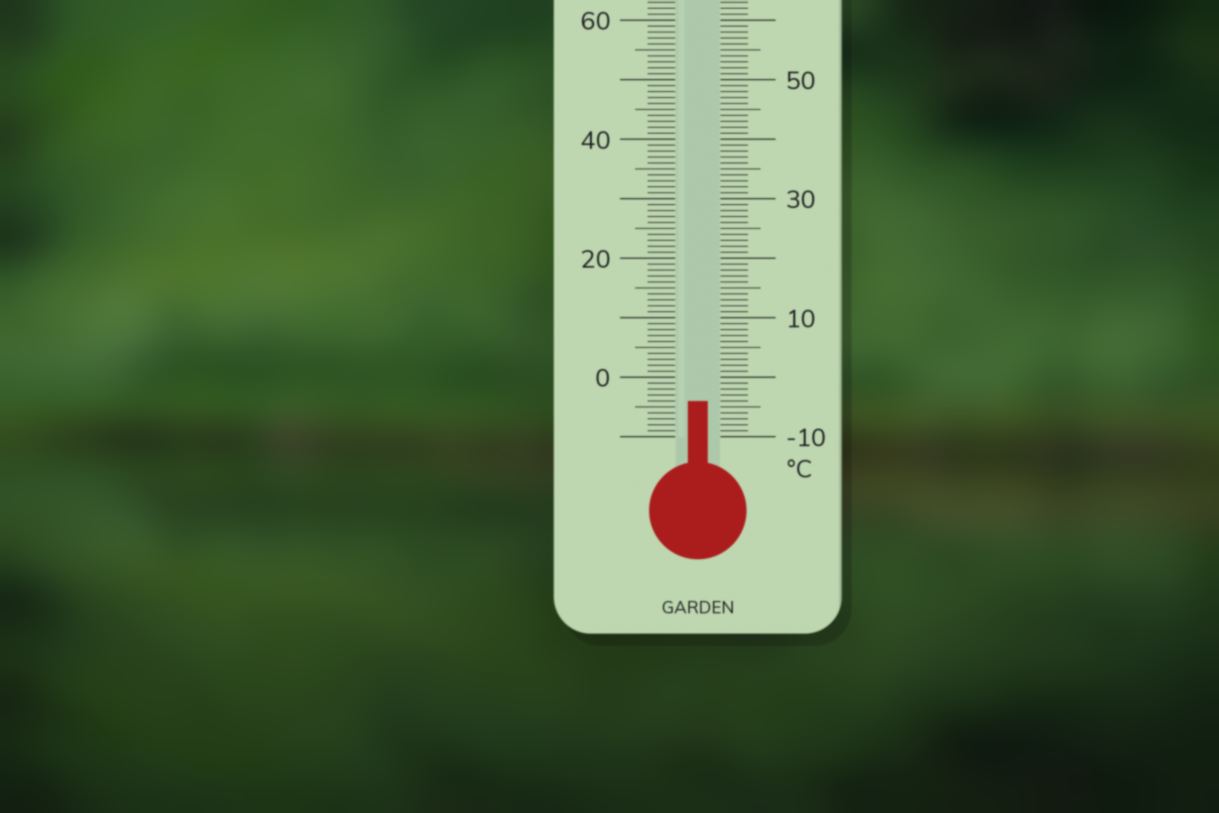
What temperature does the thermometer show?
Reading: -4 °C
